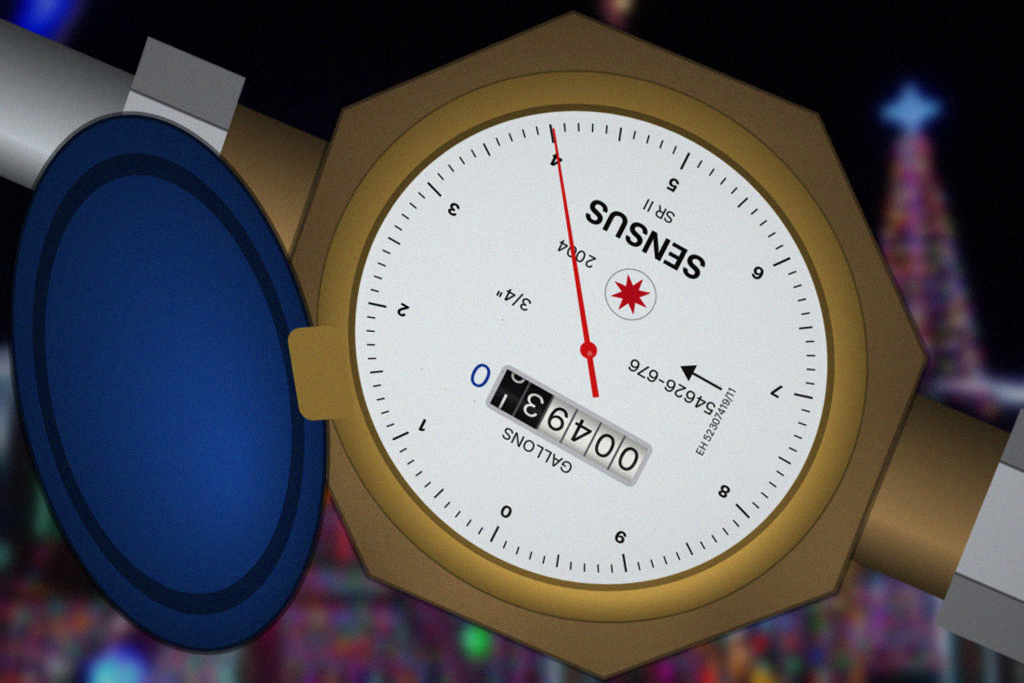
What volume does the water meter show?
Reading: 49314.0 gal
